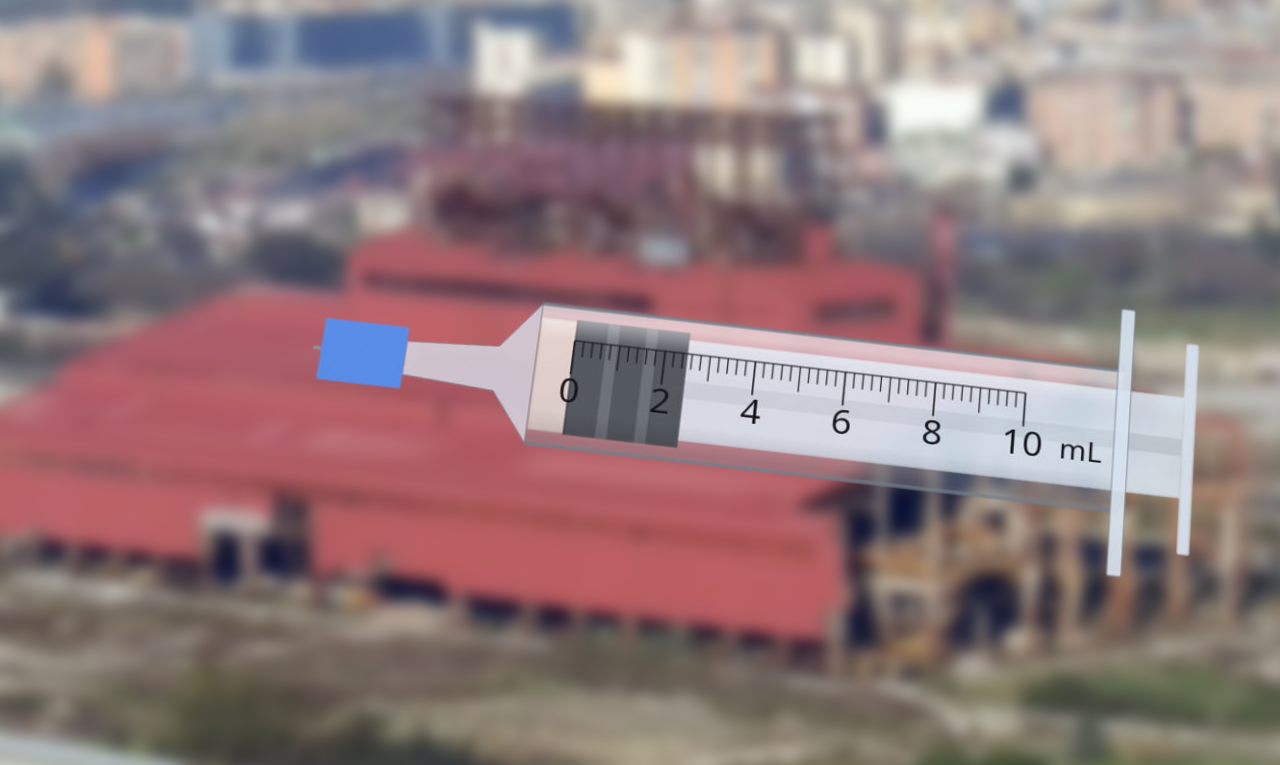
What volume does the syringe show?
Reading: 0 mL
